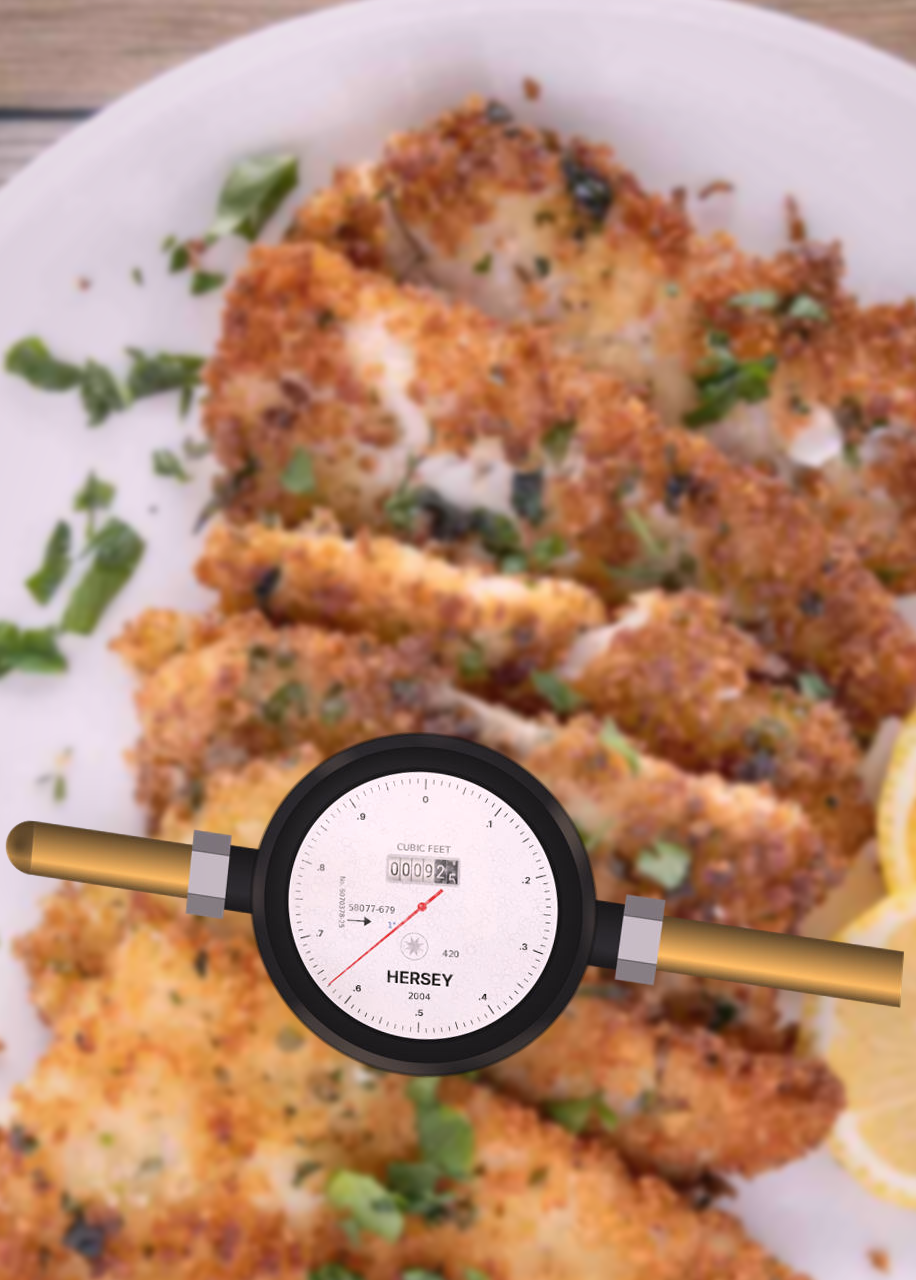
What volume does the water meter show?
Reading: 924.63 ft³
